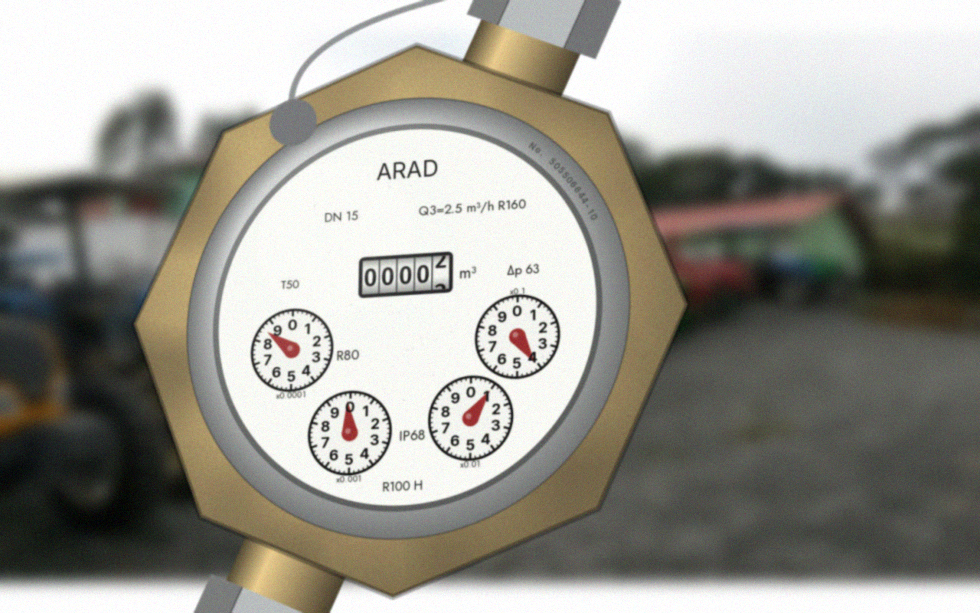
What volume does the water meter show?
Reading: 2.4098 m³
